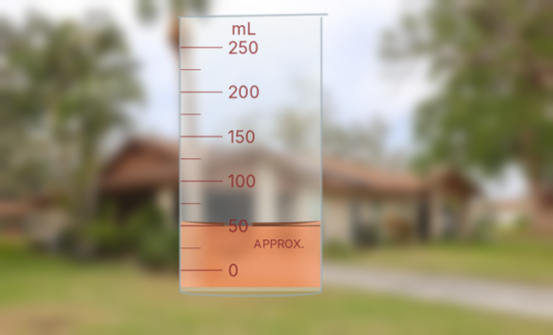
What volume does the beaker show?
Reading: 50 mL
